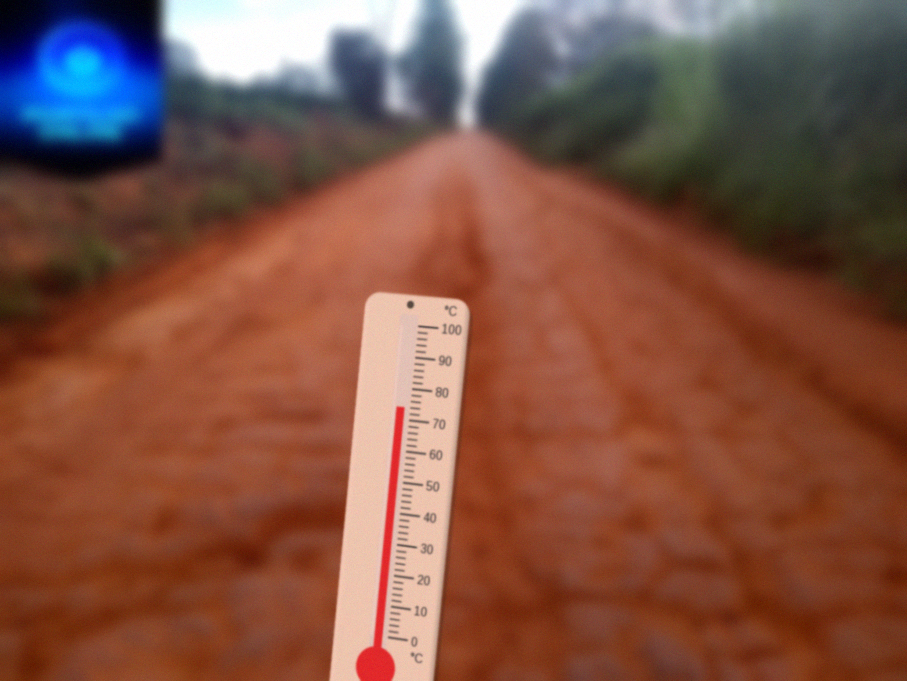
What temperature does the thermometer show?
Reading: 74 °C
